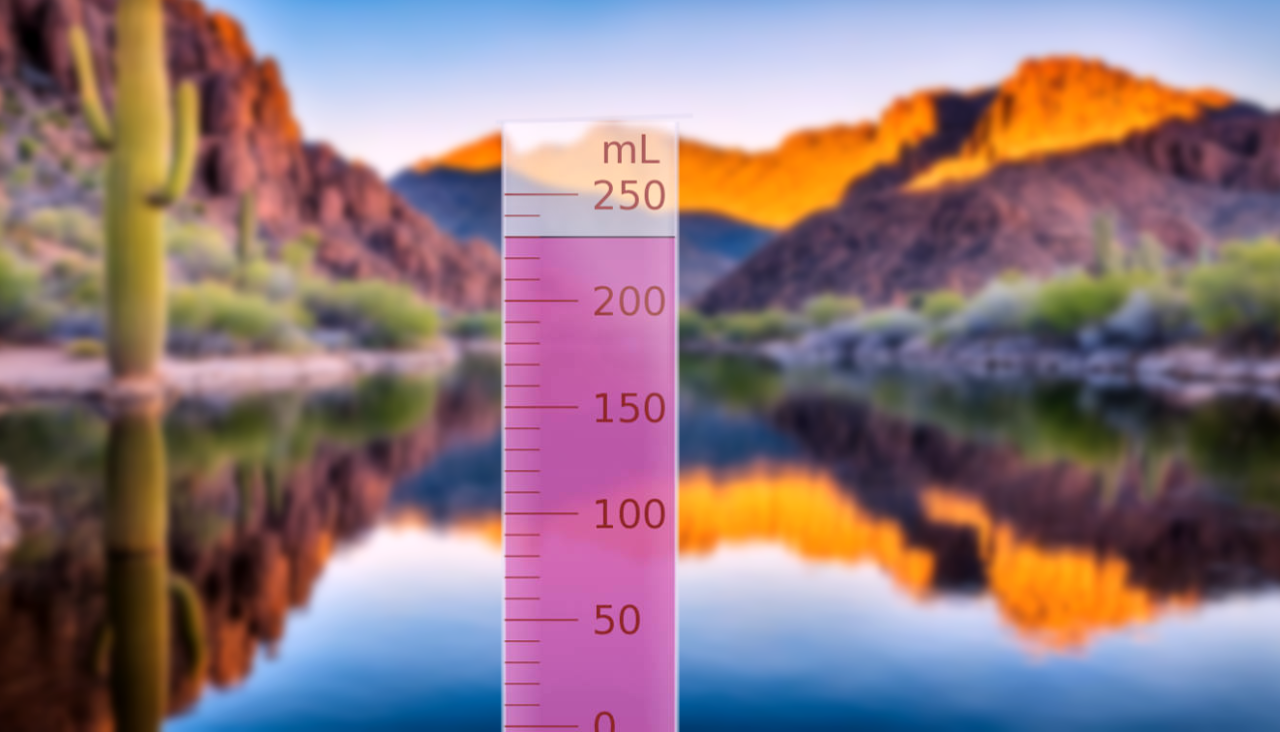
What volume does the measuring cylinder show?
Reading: 230 mL
